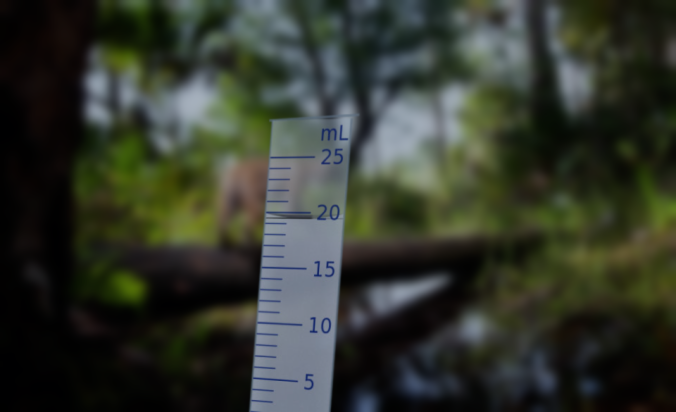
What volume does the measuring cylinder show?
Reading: 19.5 mL
